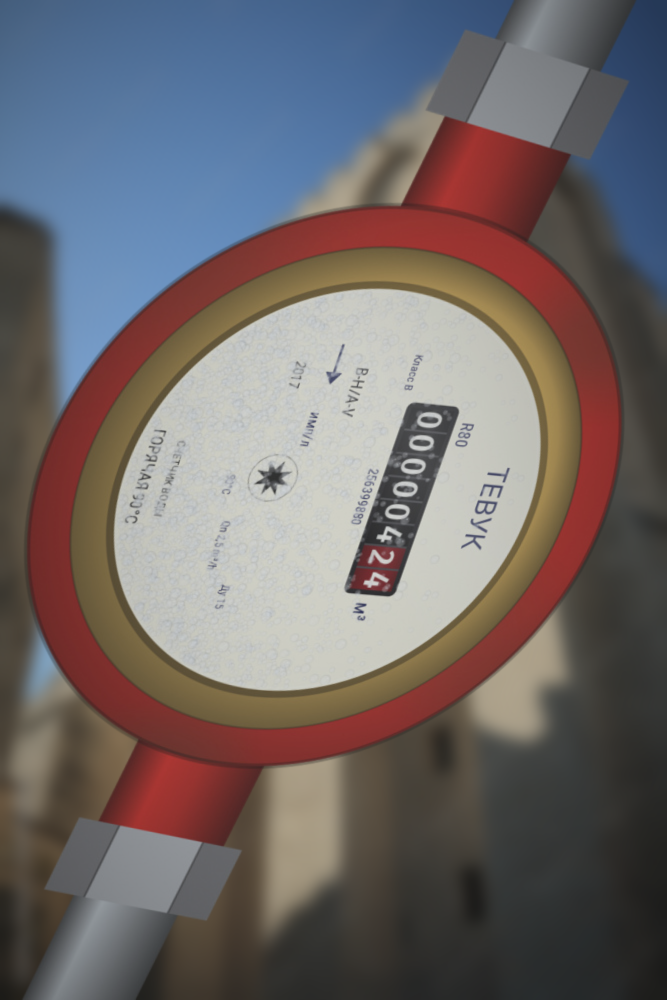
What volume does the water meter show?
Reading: 4.24 m³
